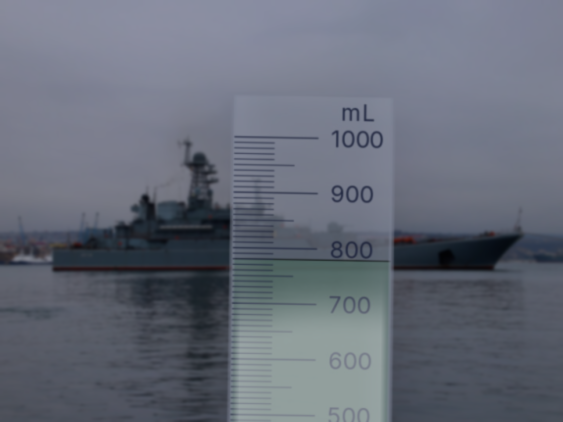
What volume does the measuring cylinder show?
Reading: 780 mL
